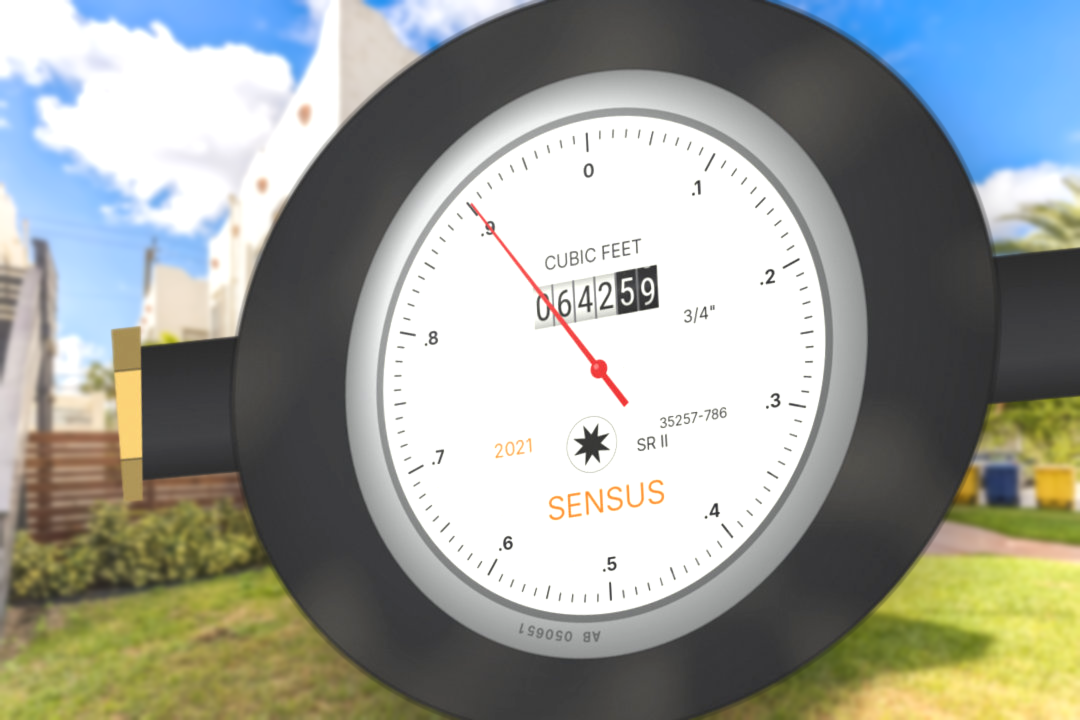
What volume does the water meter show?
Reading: 64258.90 ft³
